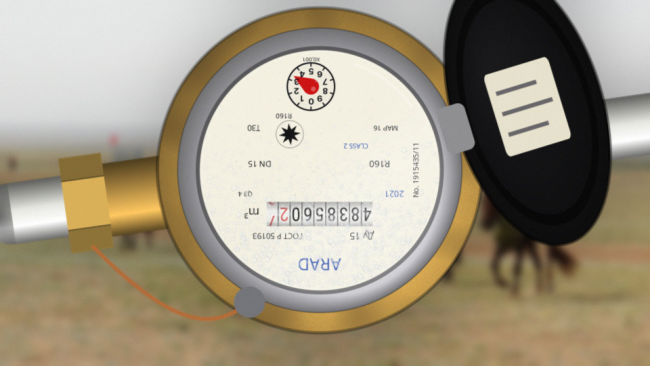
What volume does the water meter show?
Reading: 4838560.273 m³
